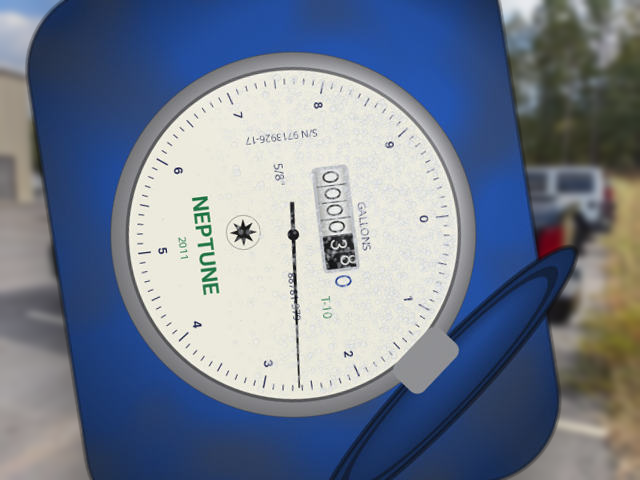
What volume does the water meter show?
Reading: 382.6 gal
